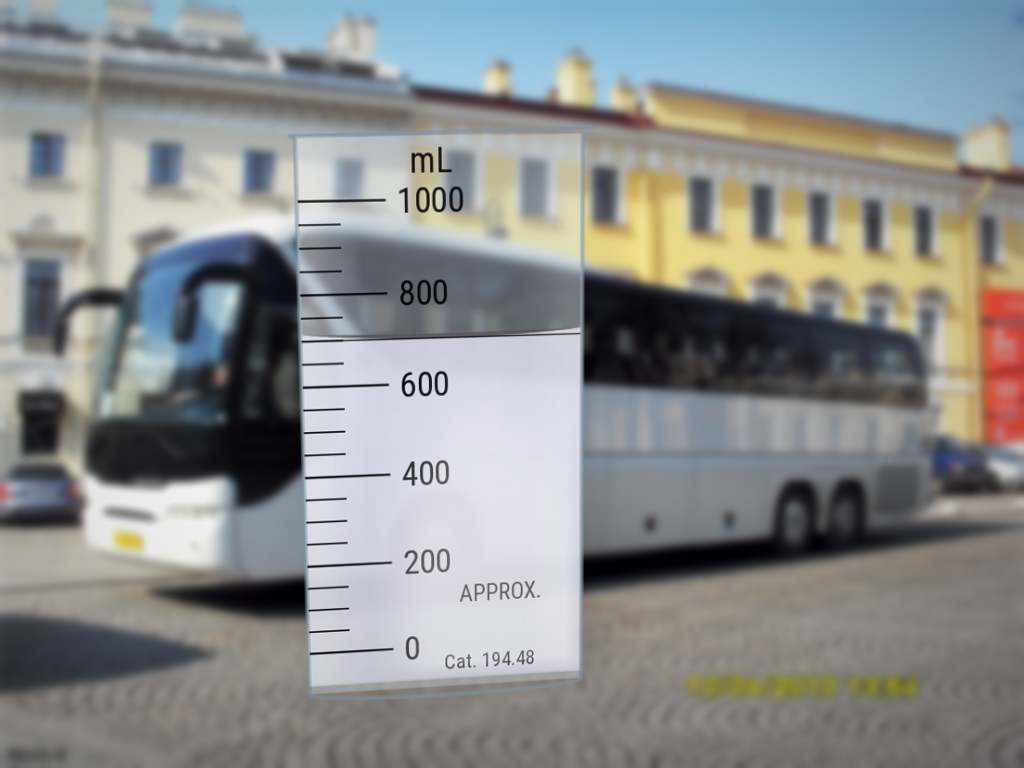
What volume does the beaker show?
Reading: 700 mL
